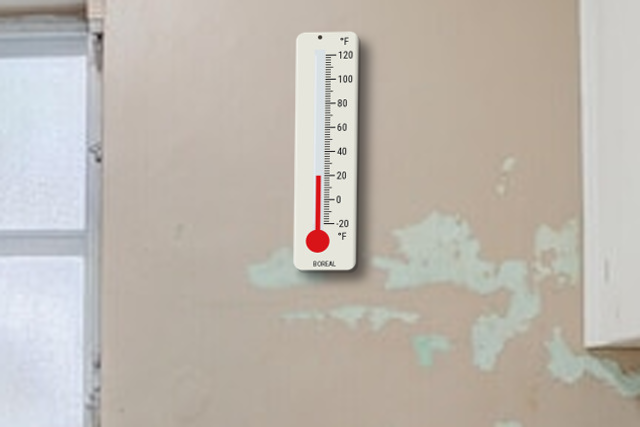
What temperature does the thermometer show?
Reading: 20 °F
